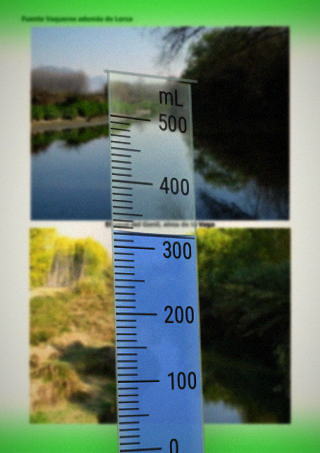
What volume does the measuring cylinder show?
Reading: 320 mL
